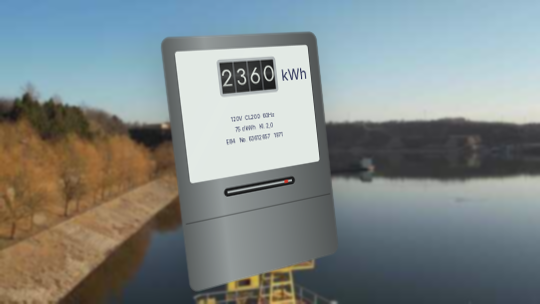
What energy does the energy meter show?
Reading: 2360 kWh
